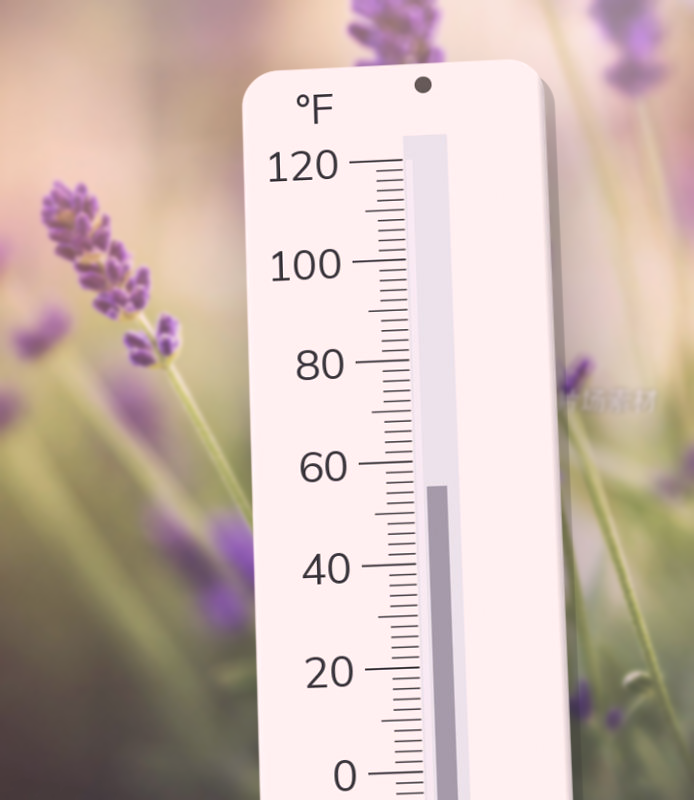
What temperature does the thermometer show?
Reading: 55 °F
